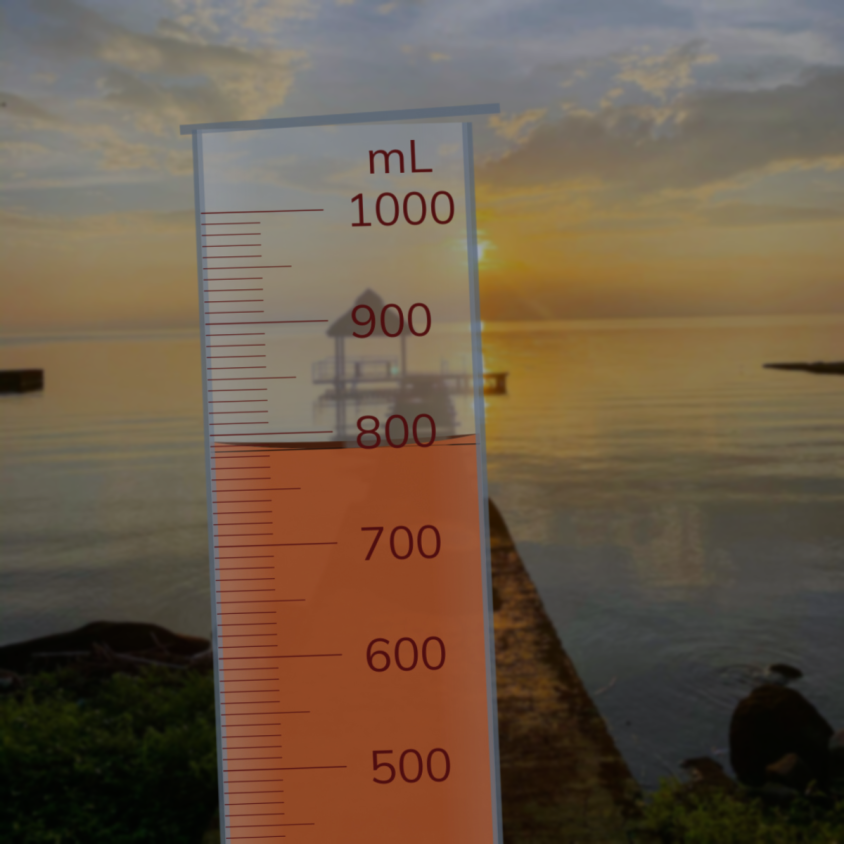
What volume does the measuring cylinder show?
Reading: 785 mL
